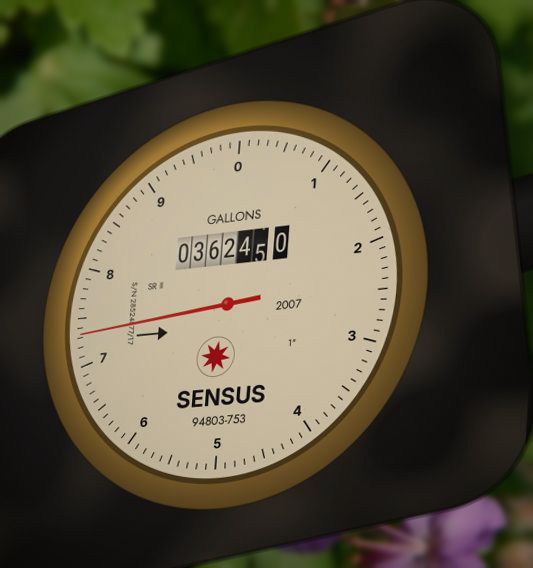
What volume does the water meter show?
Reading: 362447.3 gal
